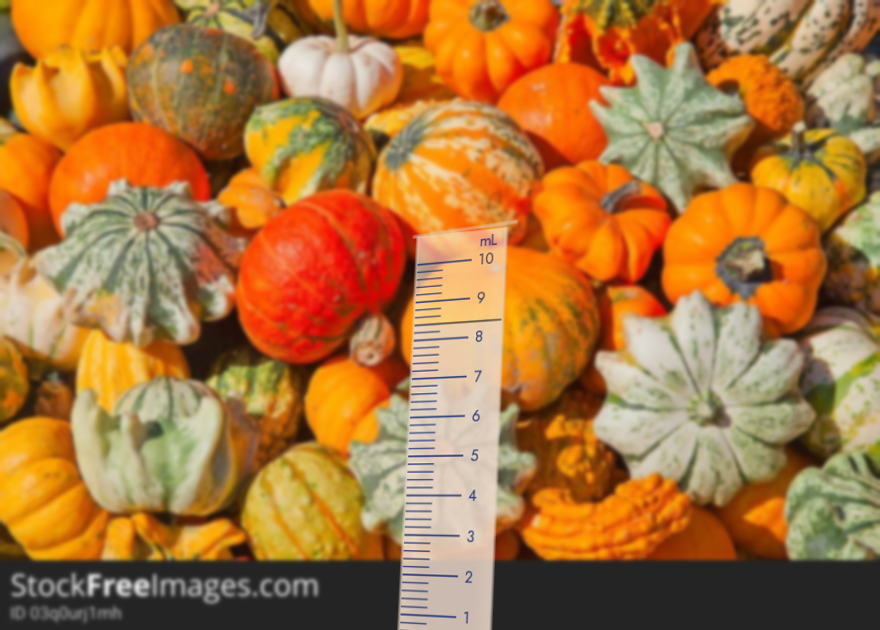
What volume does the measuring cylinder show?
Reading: 8.4 mL
